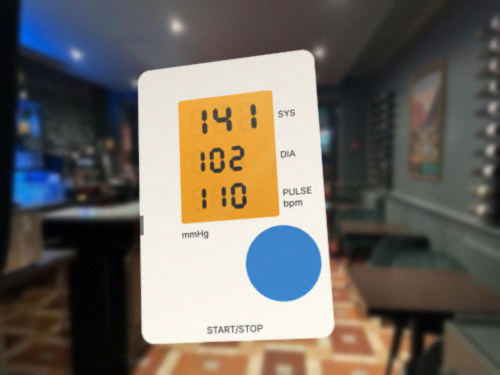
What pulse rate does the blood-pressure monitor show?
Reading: 110 bpm
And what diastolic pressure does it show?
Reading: 102 mmHg
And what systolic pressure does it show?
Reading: 141 mmHg
